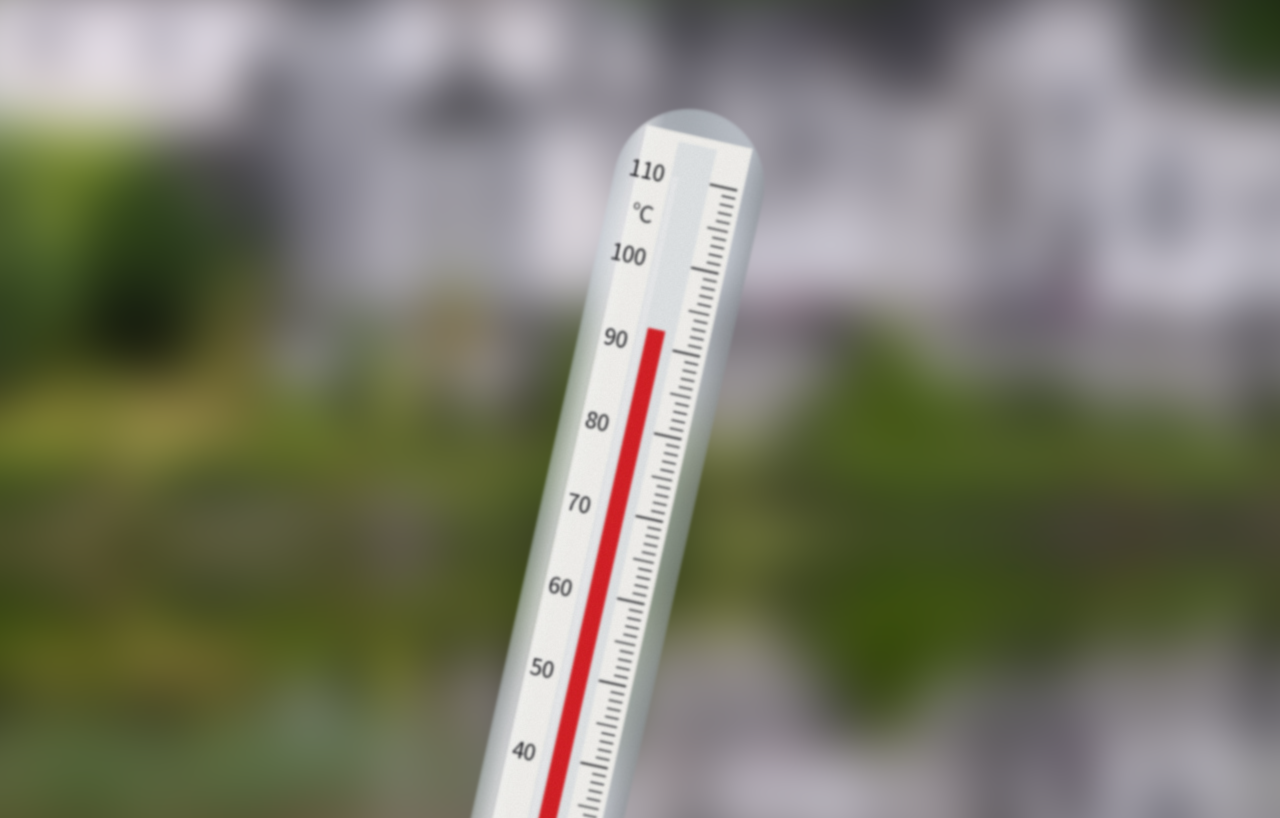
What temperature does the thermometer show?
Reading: 92 °C
